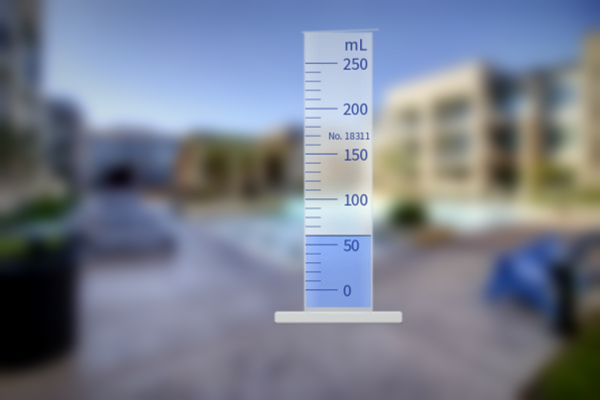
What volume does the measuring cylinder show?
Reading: 60 mL
